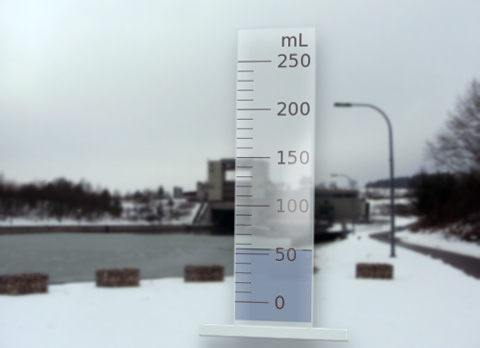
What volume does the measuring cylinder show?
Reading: 55 mL
